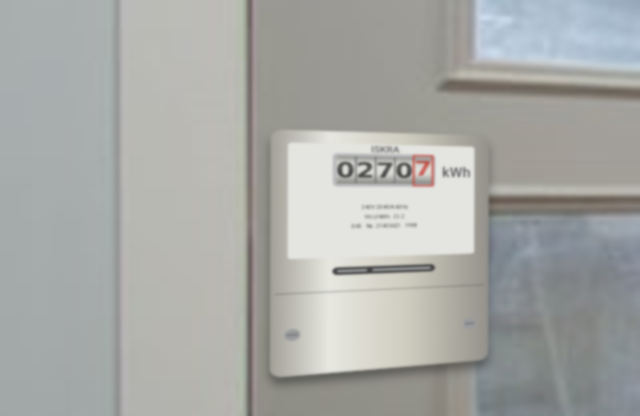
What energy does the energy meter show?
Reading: 270.7 kWh
